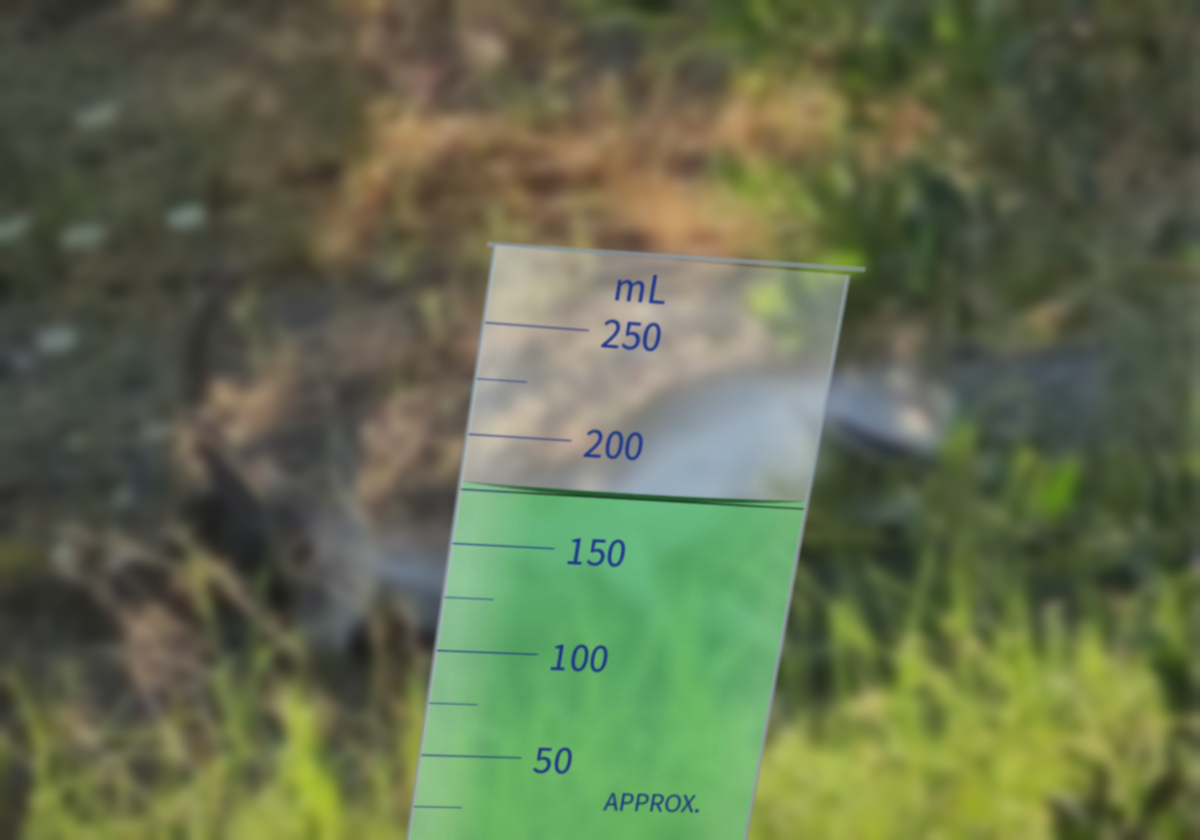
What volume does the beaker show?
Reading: 175 mL
